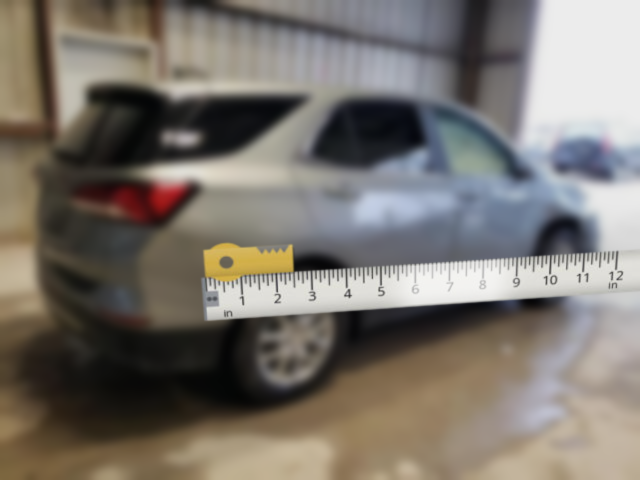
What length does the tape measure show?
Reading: 2.5 in
